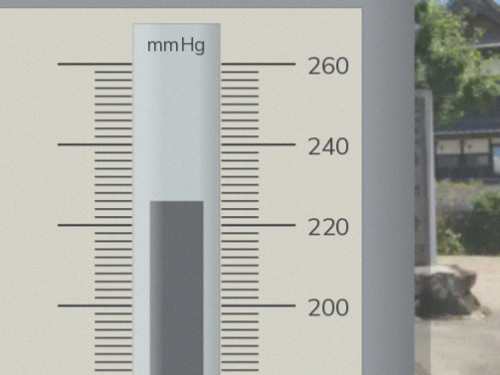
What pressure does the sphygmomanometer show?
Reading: 226 mmHg
